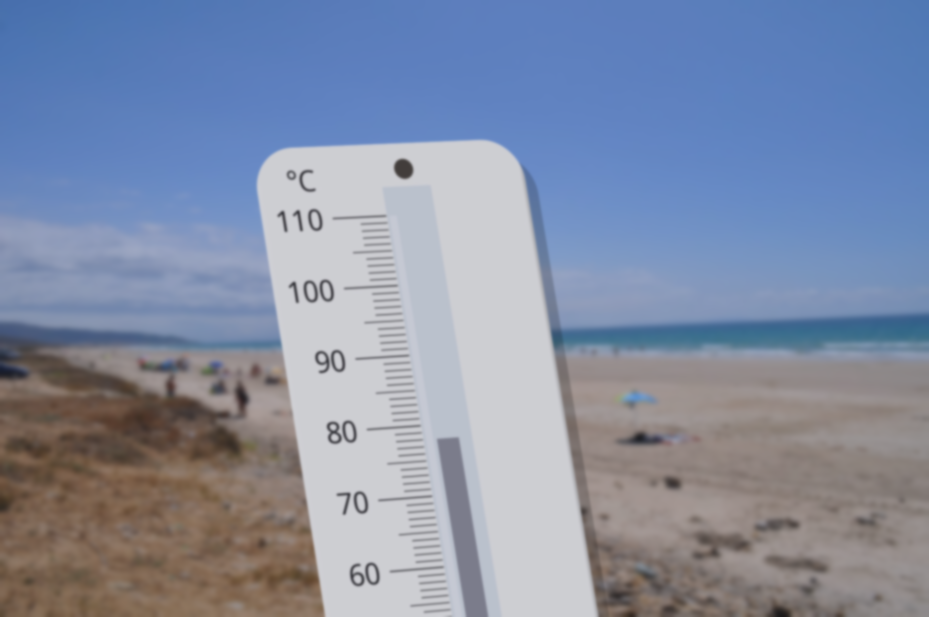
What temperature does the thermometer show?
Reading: 78 °C
